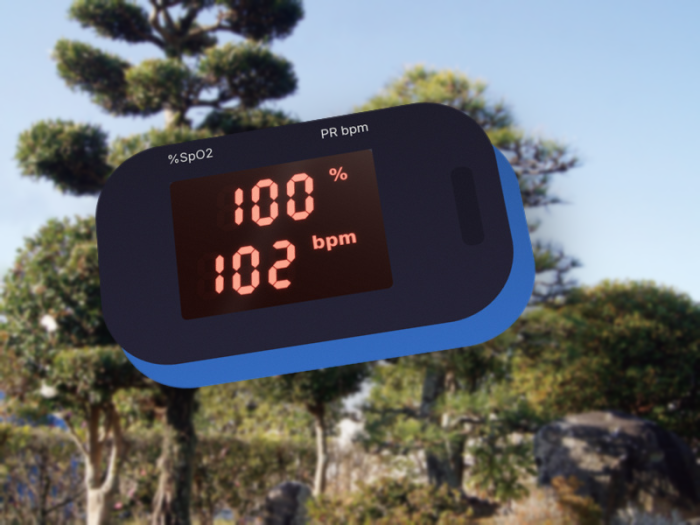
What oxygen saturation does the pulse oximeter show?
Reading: 100 %
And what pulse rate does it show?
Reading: 102 bpm
